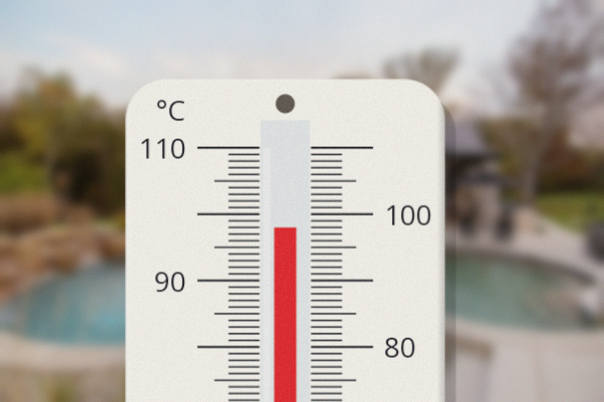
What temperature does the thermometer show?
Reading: 98 °C
